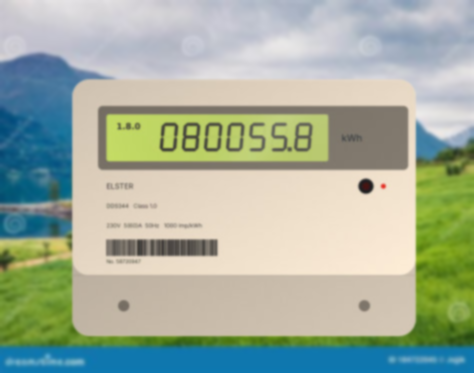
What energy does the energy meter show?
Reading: 80055.8 kWh
